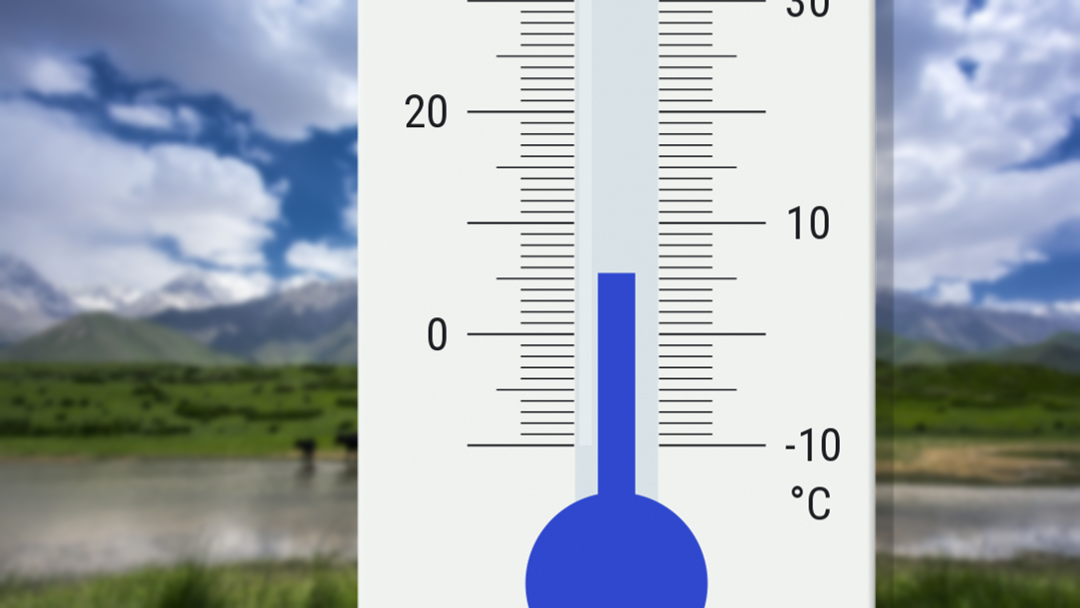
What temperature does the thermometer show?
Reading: 5.5 °C
